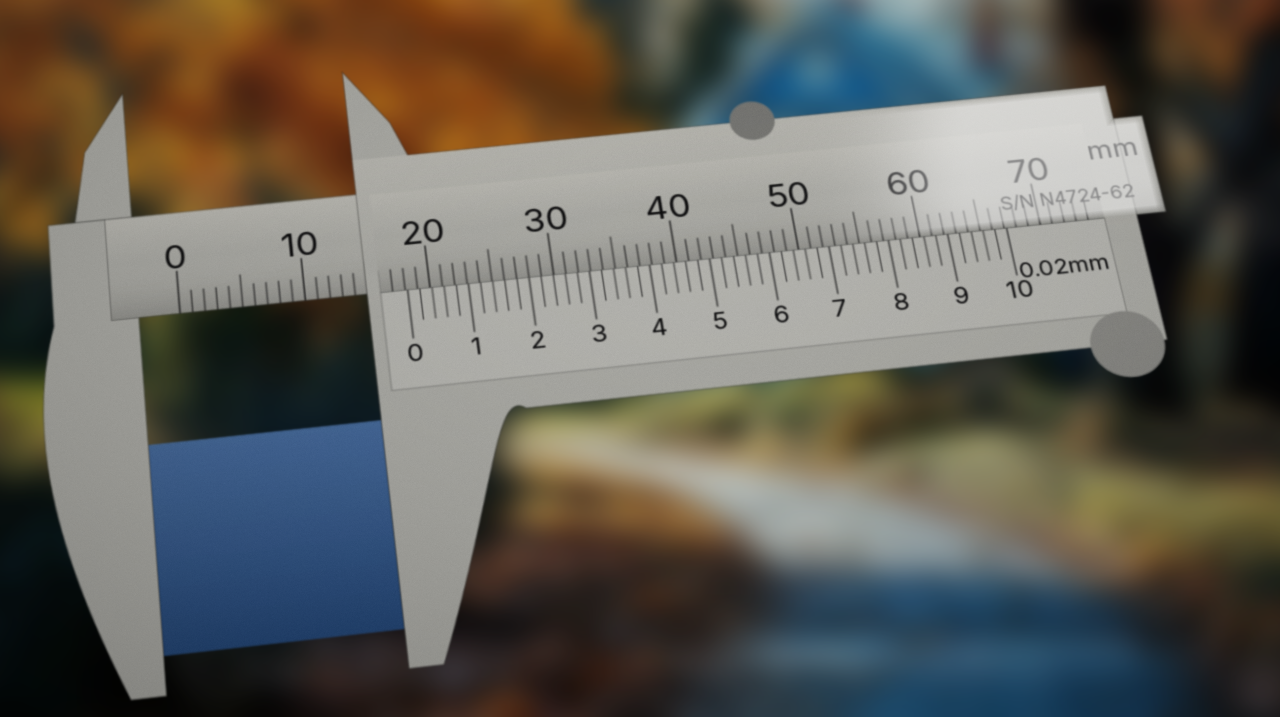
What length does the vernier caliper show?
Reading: 18.2 mm
